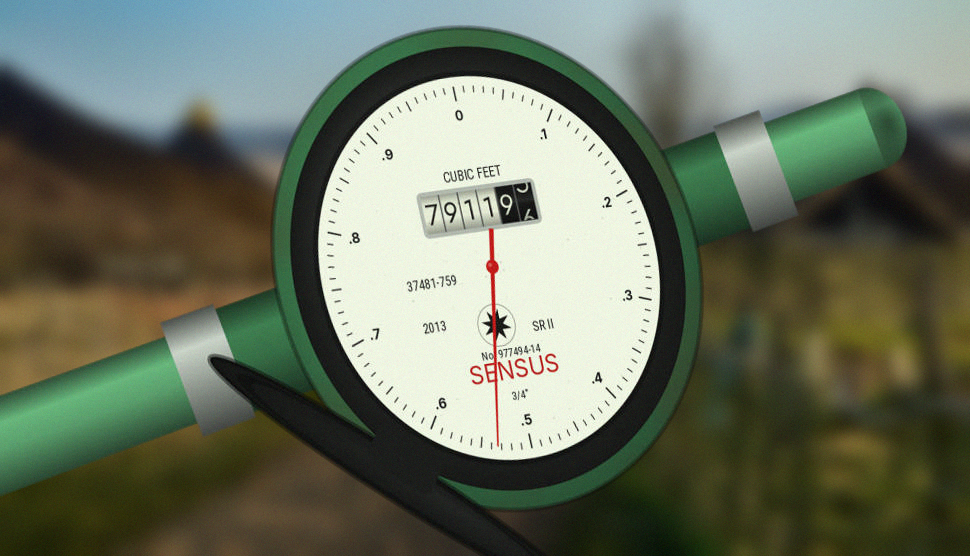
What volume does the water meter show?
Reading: 791195.53 ft³
